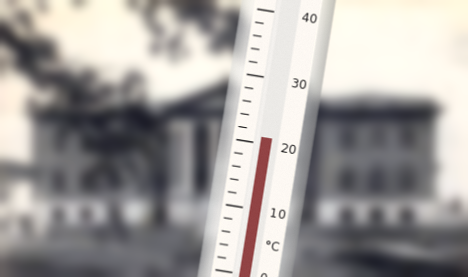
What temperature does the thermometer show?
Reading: 21 °C
